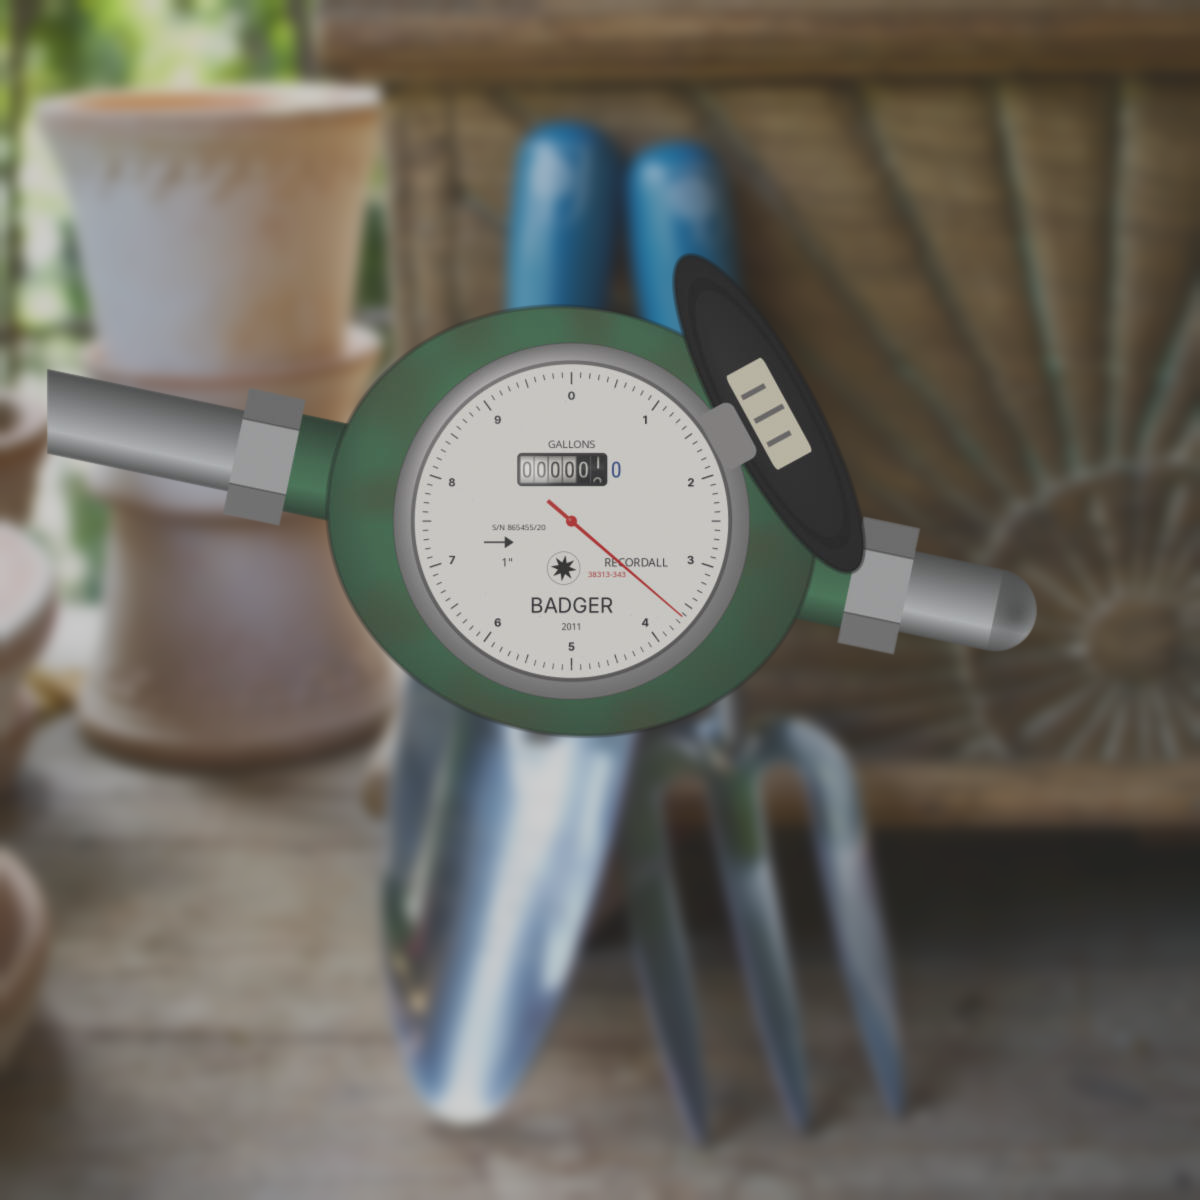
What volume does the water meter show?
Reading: 13.6 gal
